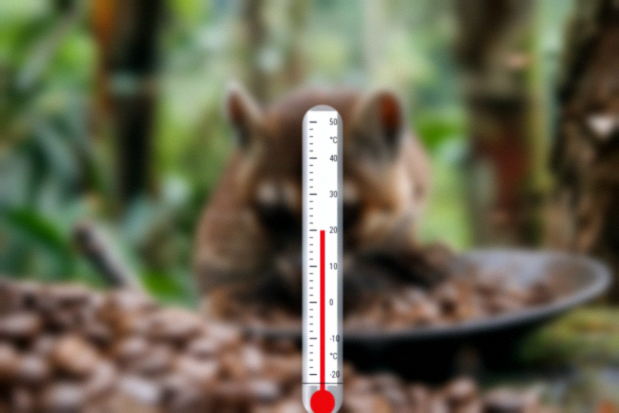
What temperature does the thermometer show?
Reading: 20 °C
